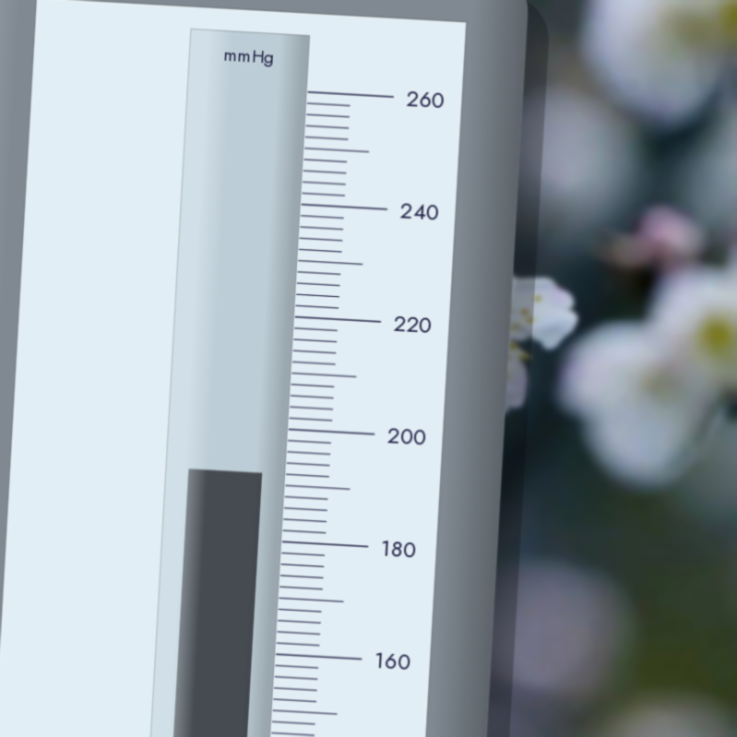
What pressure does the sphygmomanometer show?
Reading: 192 mmHg
